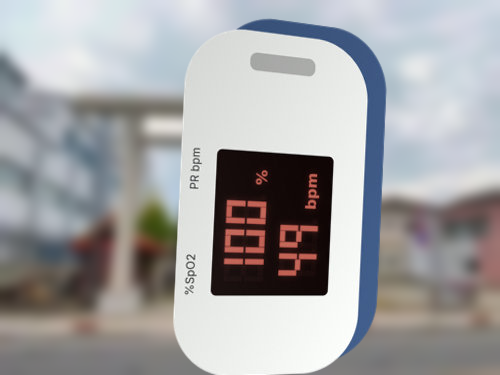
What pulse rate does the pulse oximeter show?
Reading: 49 bpm
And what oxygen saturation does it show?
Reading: 100 %
